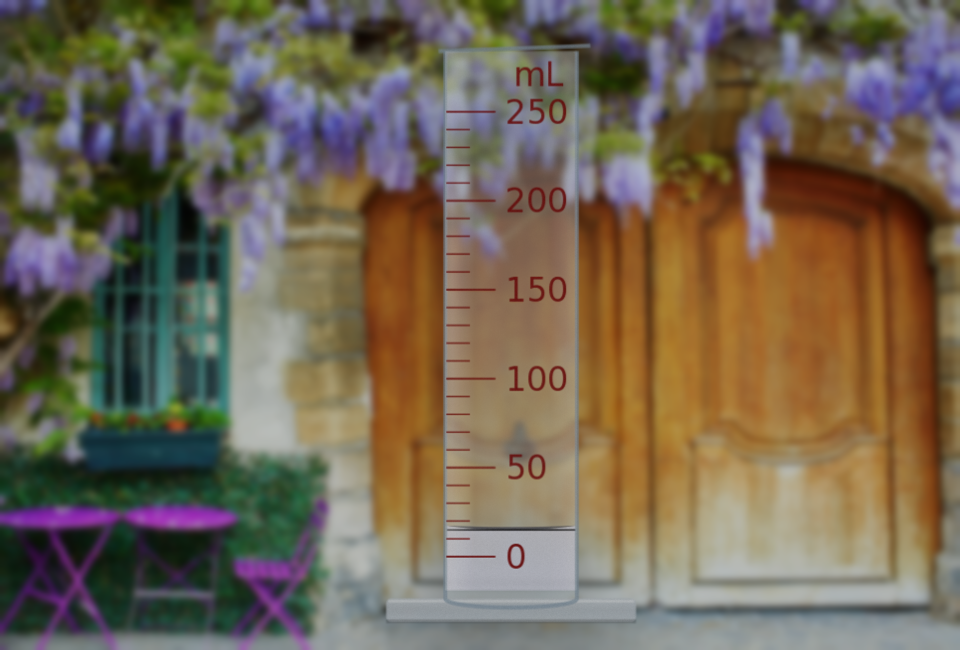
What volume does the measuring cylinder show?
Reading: 15 mL
